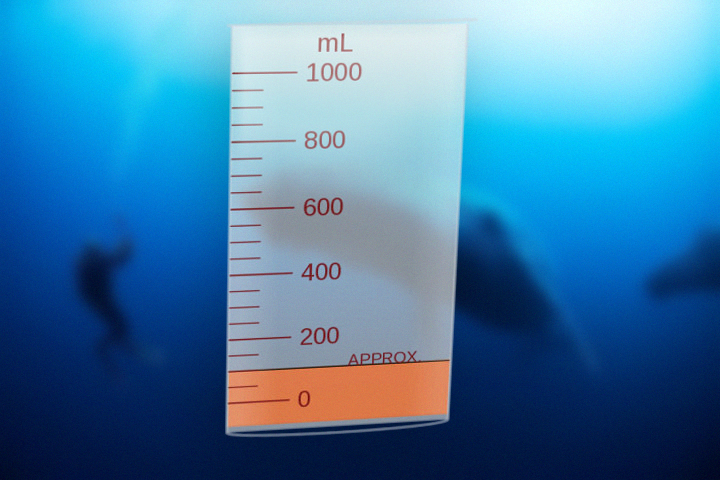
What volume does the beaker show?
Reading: 100 mL
